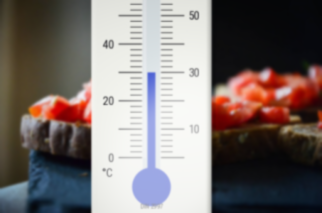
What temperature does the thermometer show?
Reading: 30 °C
